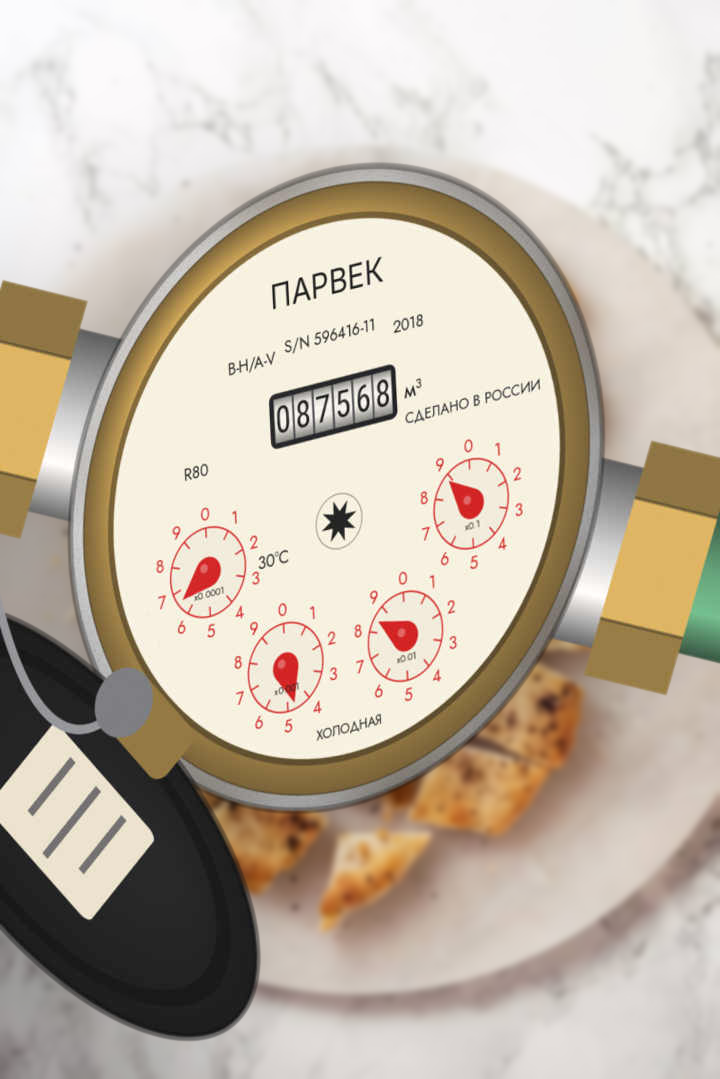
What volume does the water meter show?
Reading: 87568.8846 m³
